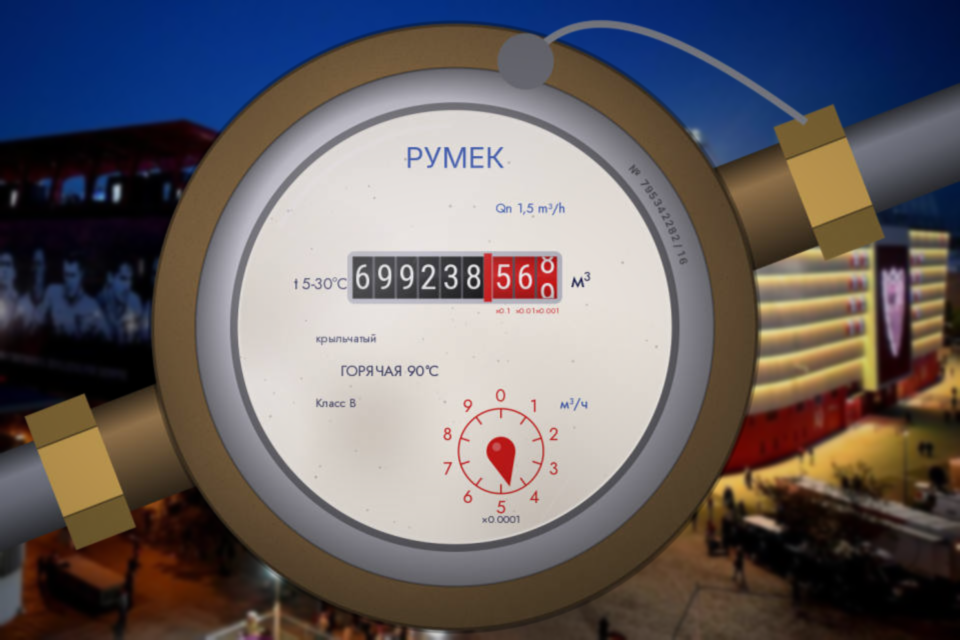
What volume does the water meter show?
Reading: 699238.5684 m³
